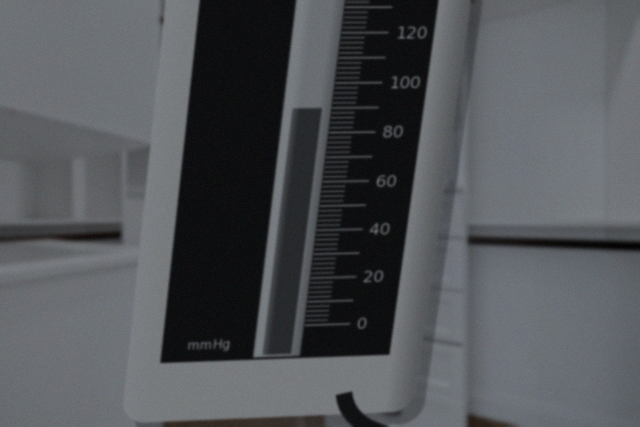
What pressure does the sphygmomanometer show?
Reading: 90 mmHg
